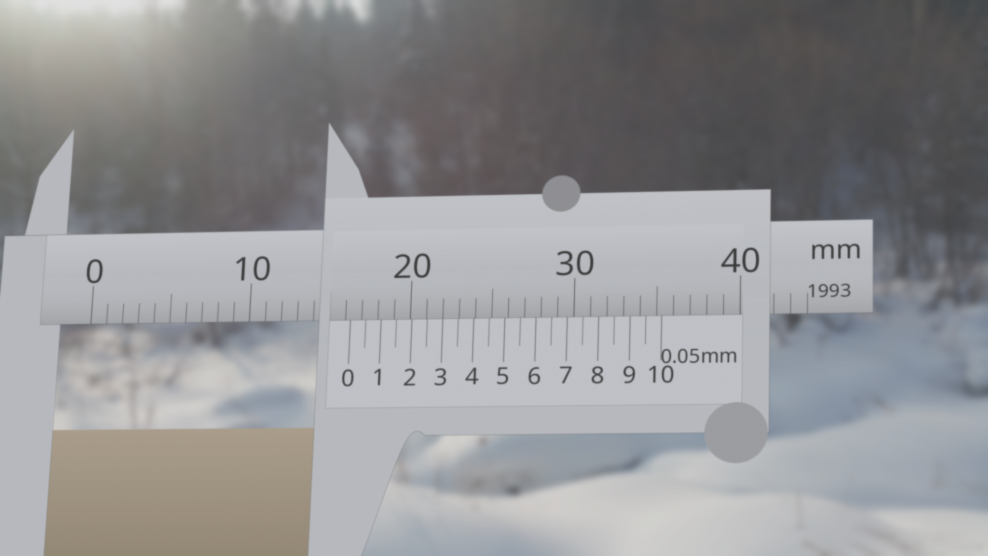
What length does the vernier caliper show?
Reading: 16.3 mm
